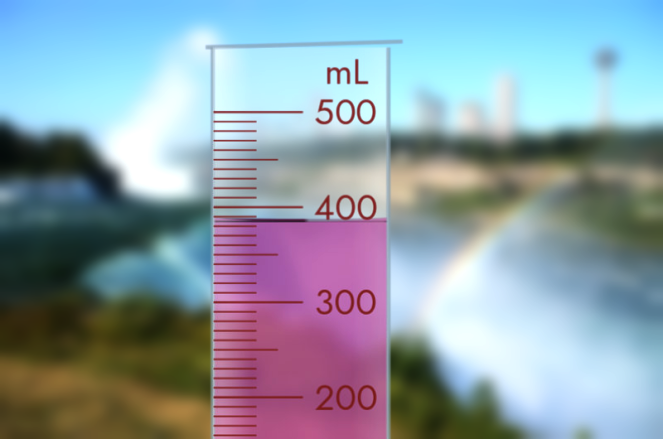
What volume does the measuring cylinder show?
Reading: 385 mL
